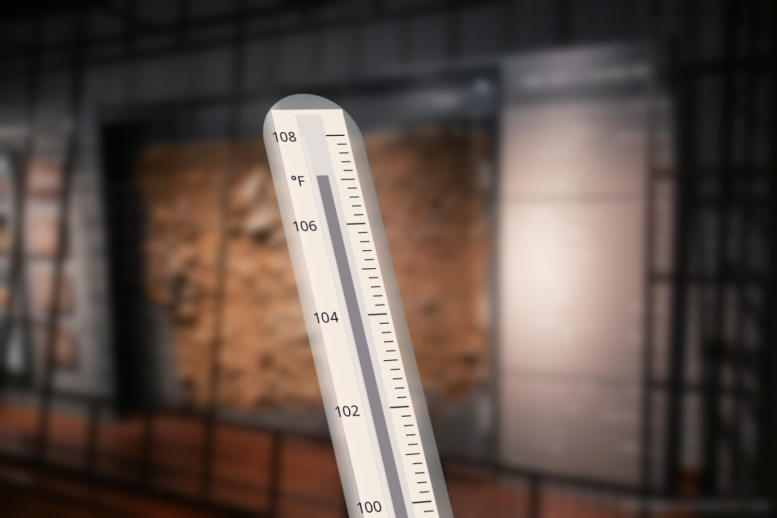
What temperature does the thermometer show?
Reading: 107.1 °F
